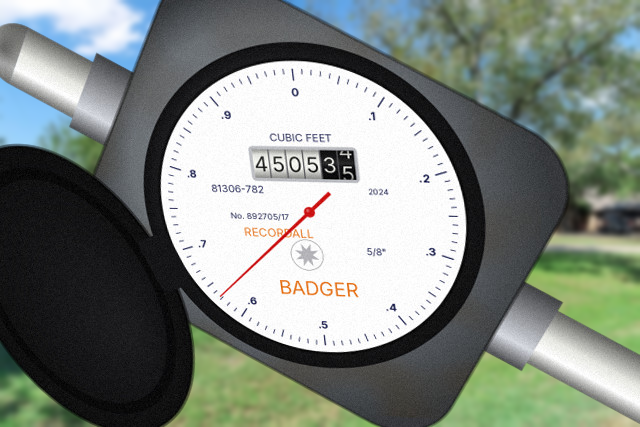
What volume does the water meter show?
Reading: 450534.63 ft³
